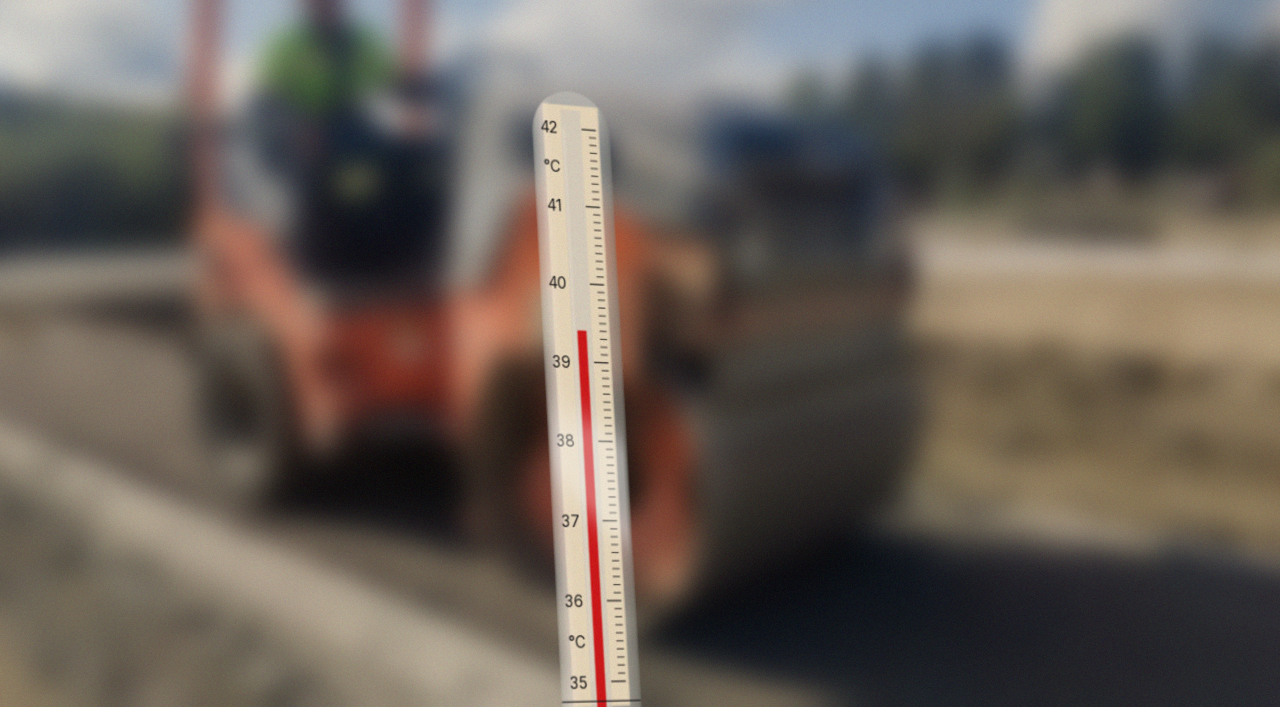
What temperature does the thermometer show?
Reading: 39.4 °C
